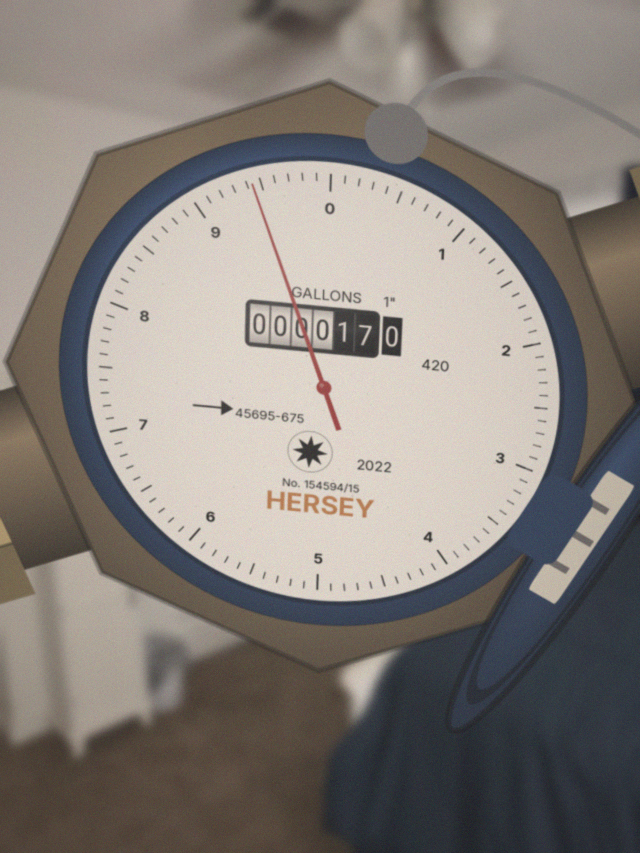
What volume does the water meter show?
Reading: 169.4 gal
